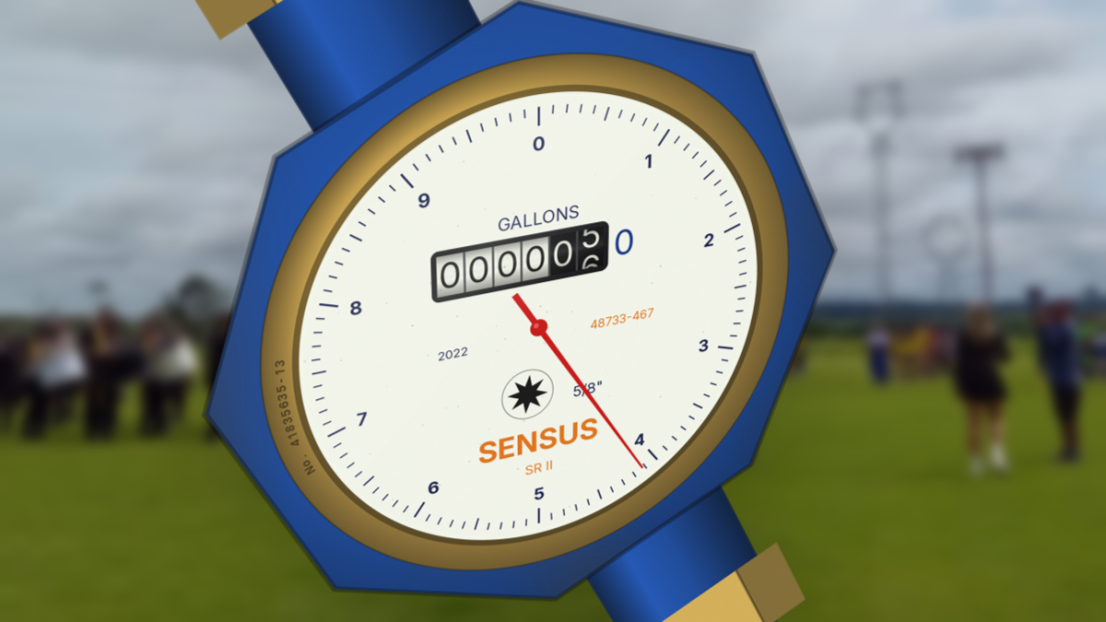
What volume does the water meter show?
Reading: 54.1 gal
